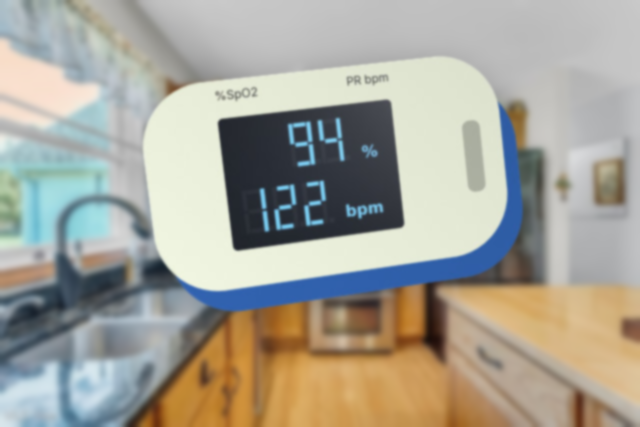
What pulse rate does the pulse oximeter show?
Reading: 122 bpm
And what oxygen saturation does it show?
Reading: 94 %
